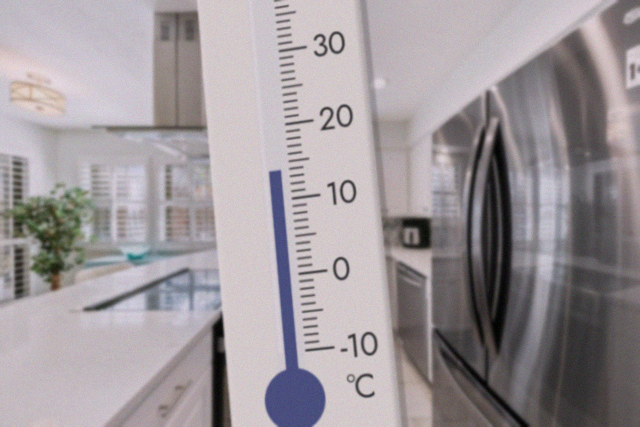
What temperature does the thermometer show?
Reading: 14 °C
